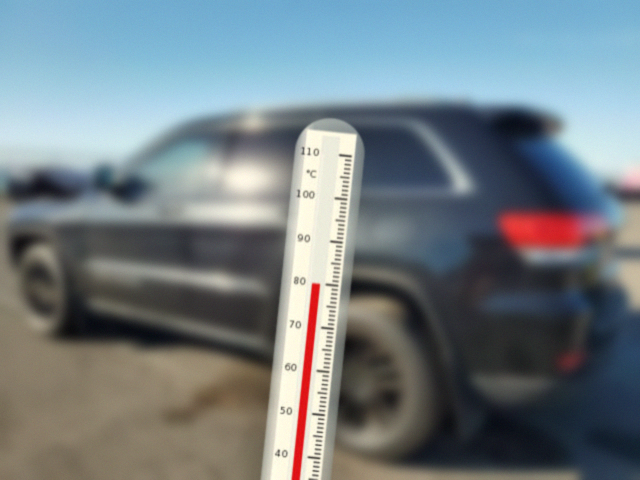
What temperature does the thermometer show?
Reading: 80 °C
